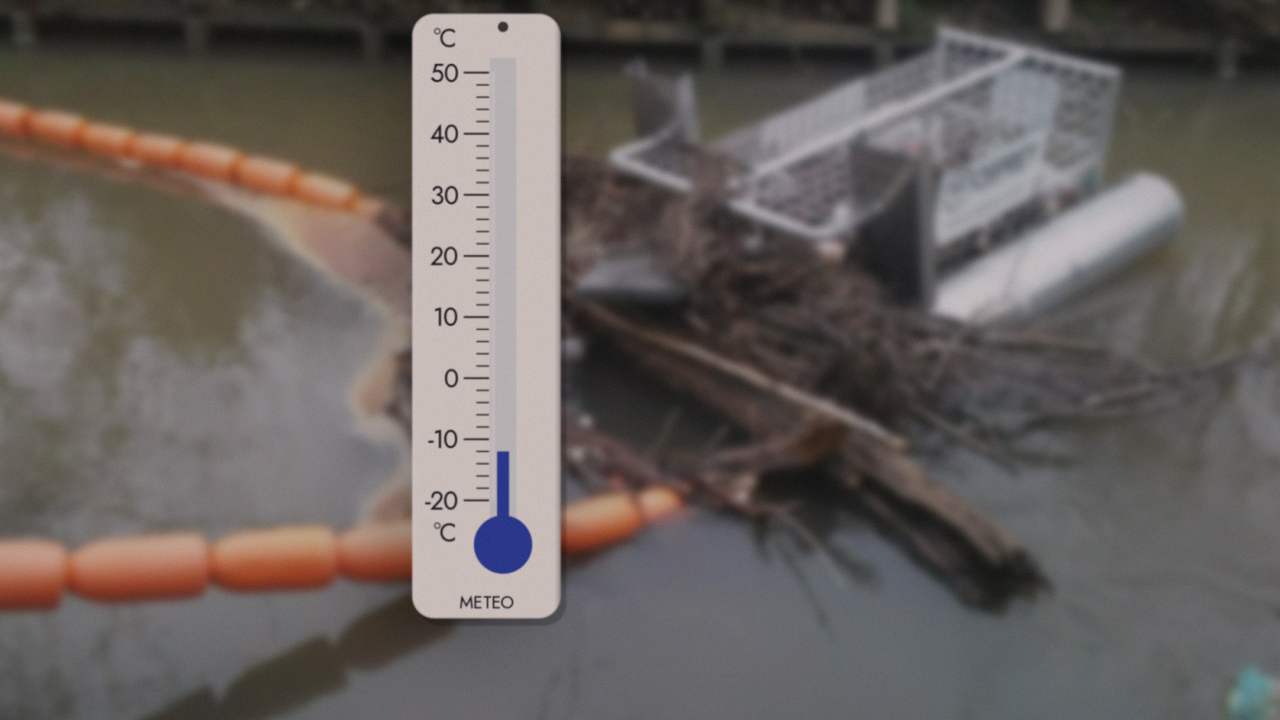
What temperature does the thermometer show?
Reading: -12 °C
